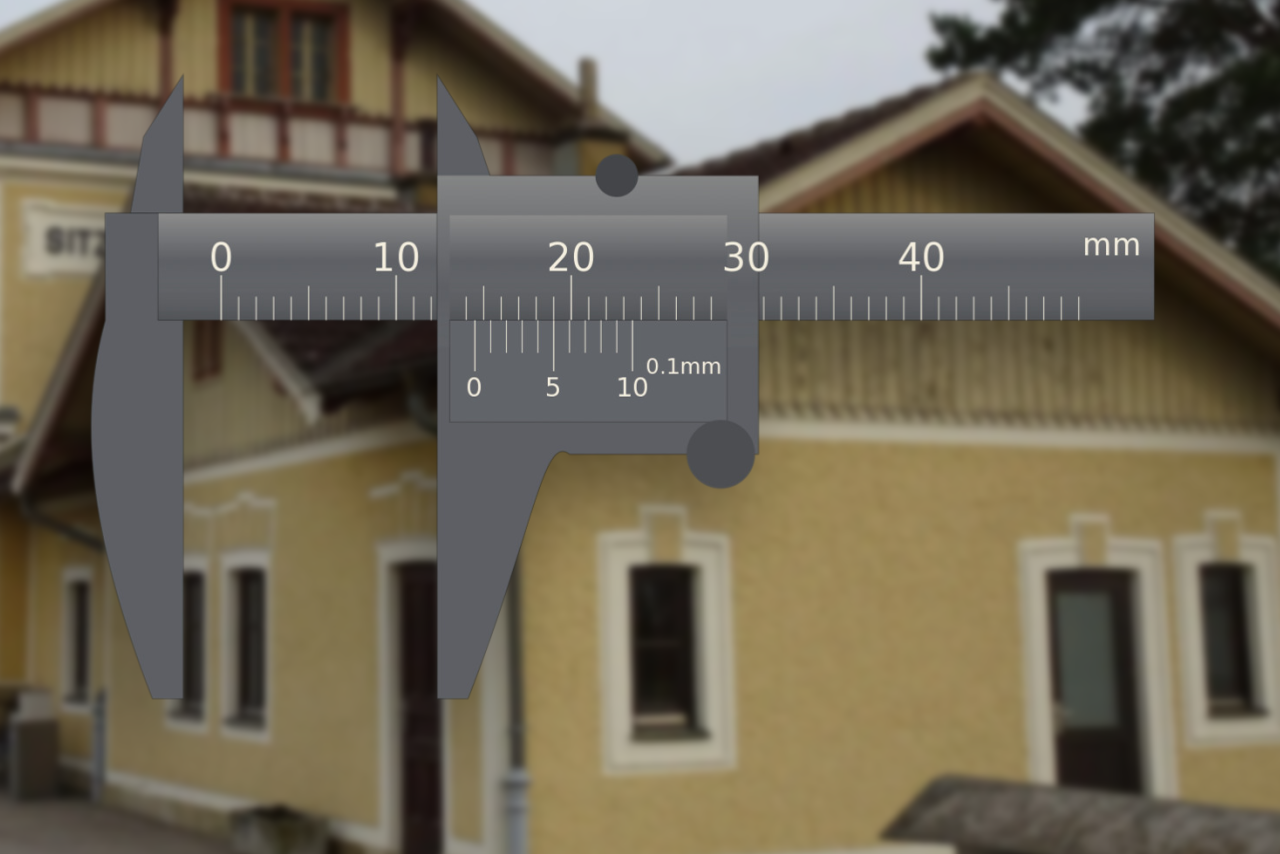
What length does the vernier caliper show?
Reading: 14.5 mm
